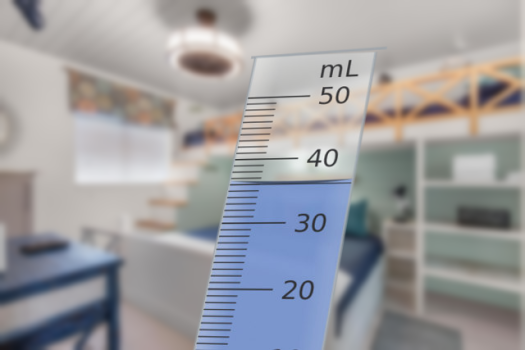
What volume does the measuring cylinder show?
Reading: 36 mL
